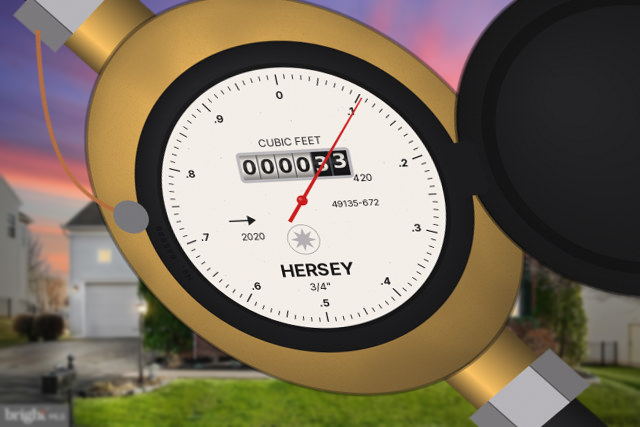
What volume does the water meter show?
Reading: 33.10 ft³
